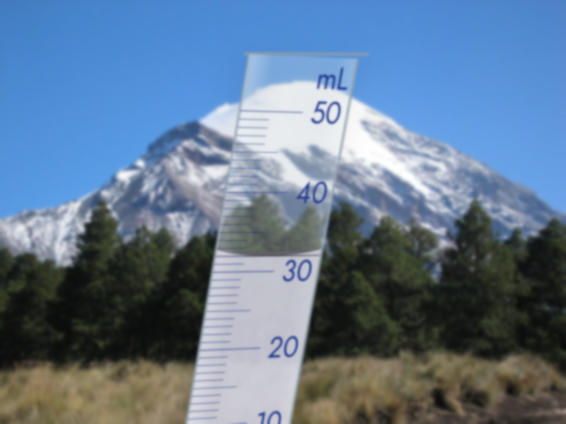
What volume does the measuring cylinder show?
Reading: 32 mL
